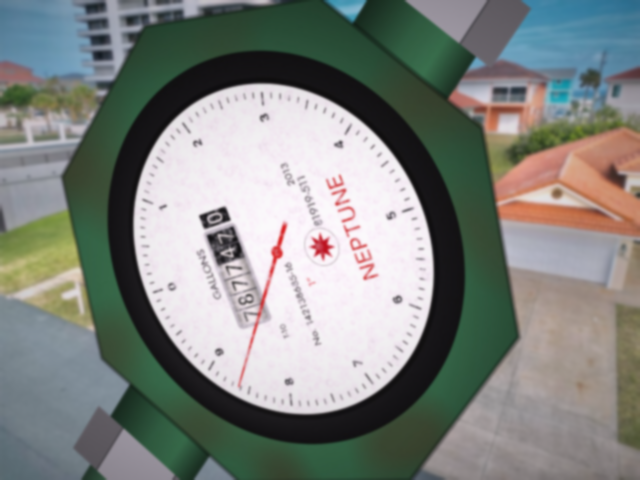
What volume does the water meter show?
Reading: 7877468.6 gal
